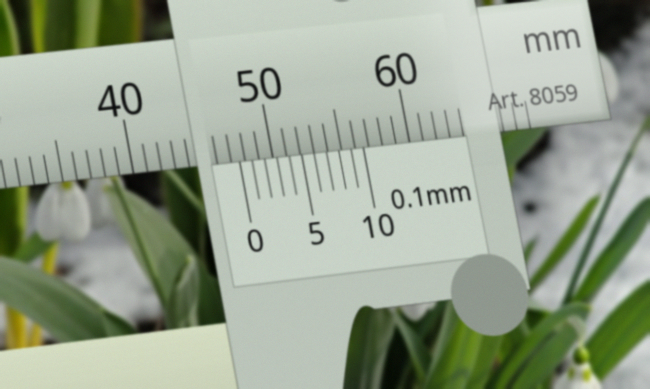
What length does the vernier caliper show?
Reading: 47.6 mm
